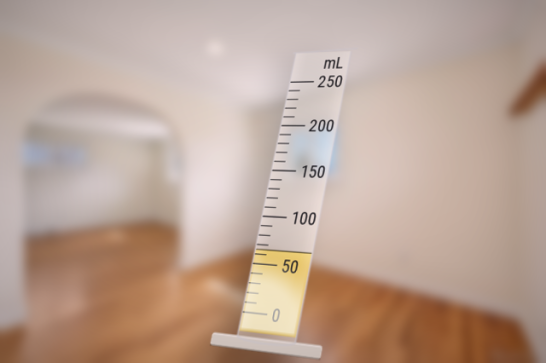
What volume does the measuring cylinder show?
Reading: 65 mL
